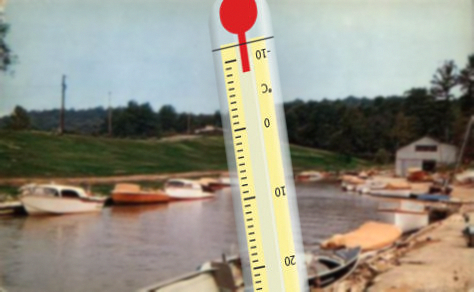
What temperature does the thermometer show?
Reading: -8 °C
